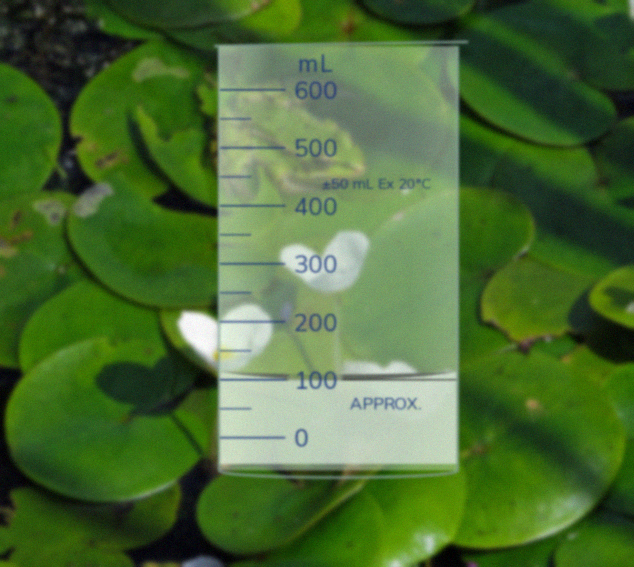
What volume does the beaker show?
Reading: 100 mL
